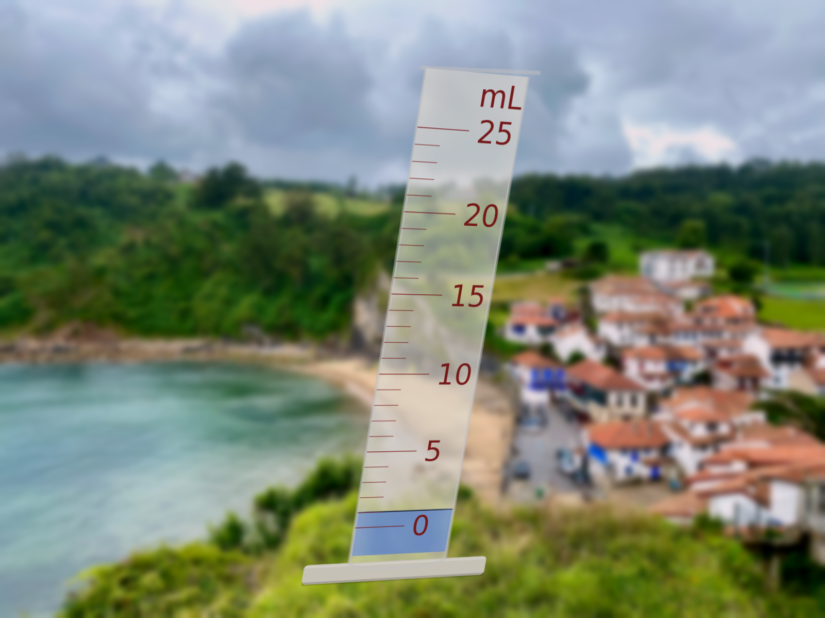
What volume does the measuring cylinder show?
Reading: 1 mL
